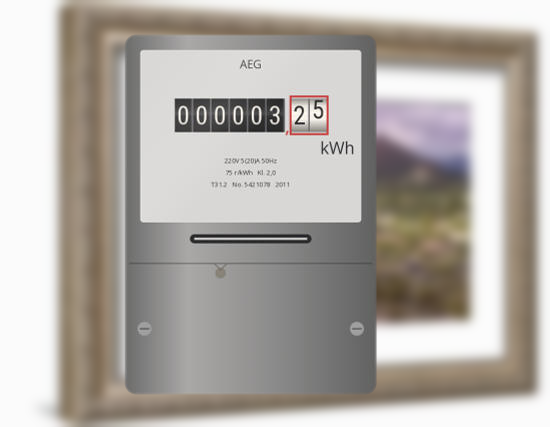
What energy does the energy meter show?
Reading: 3.25 kWh
